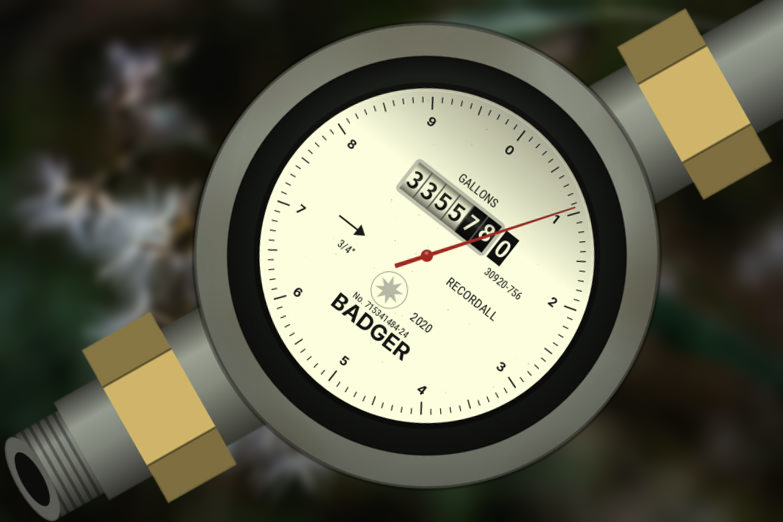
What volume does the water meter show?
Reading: 3355780.9 gal
